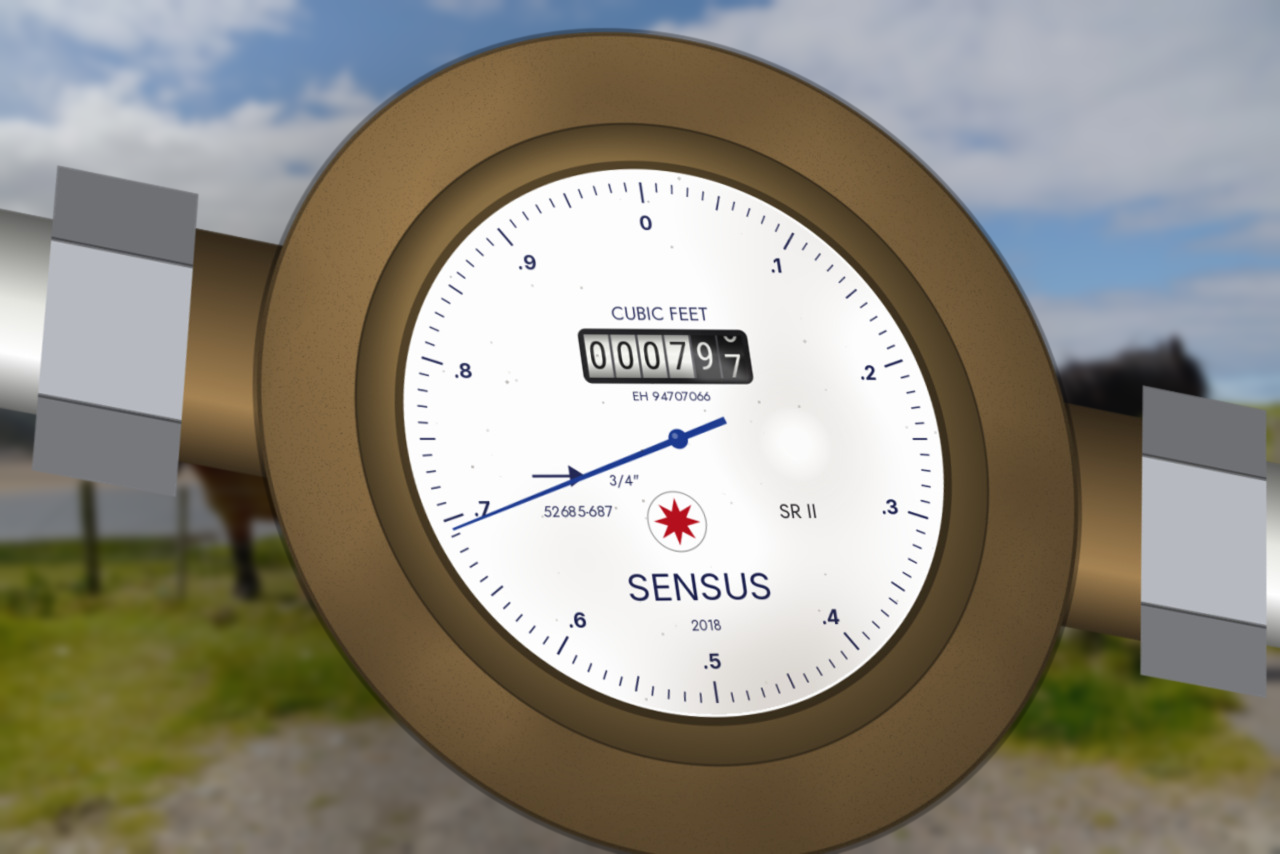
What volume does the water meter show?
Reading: 796.69 ft³
